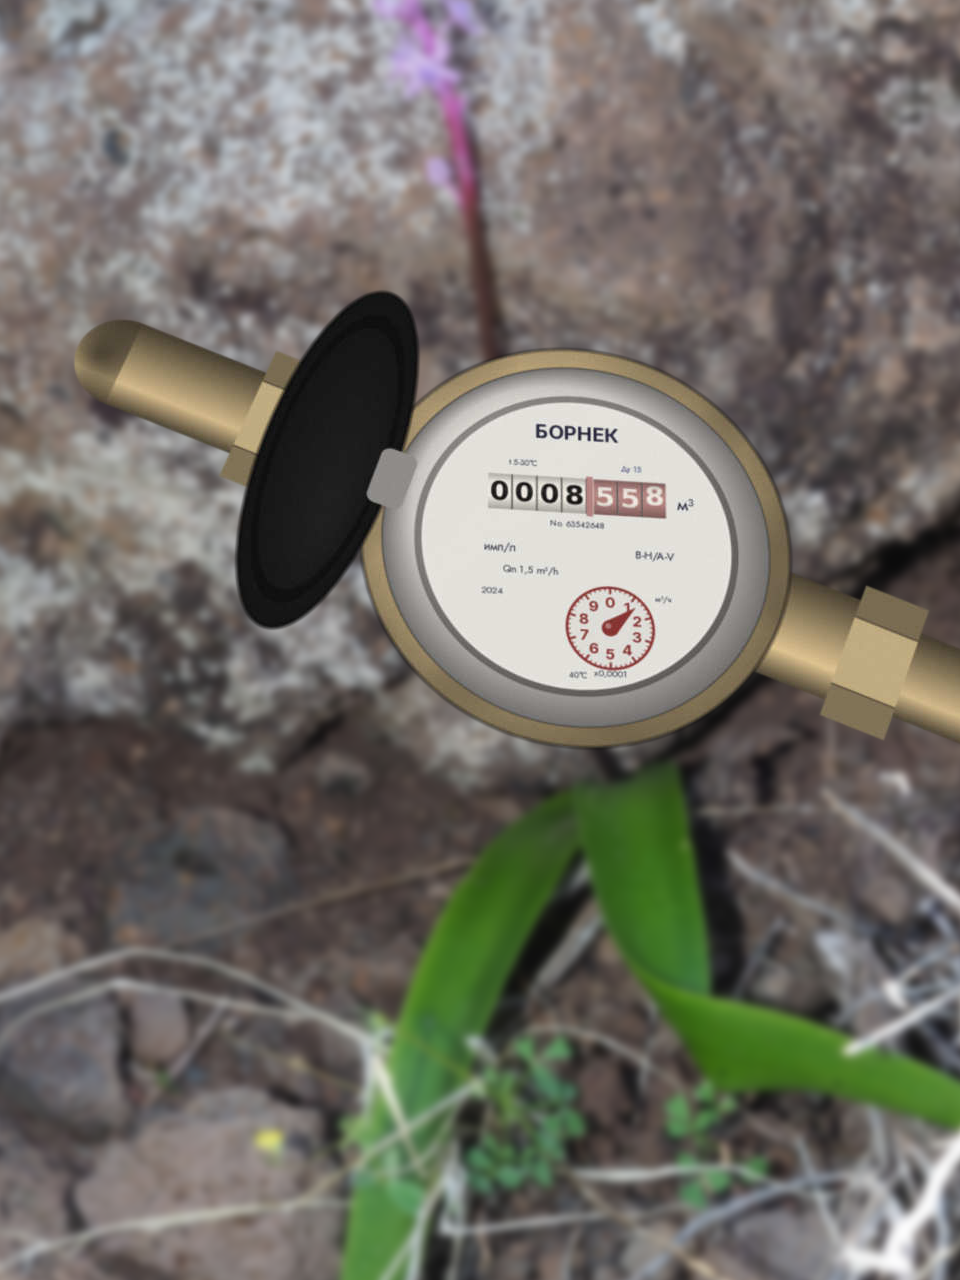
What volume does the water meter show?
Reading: 8.5581 m³
